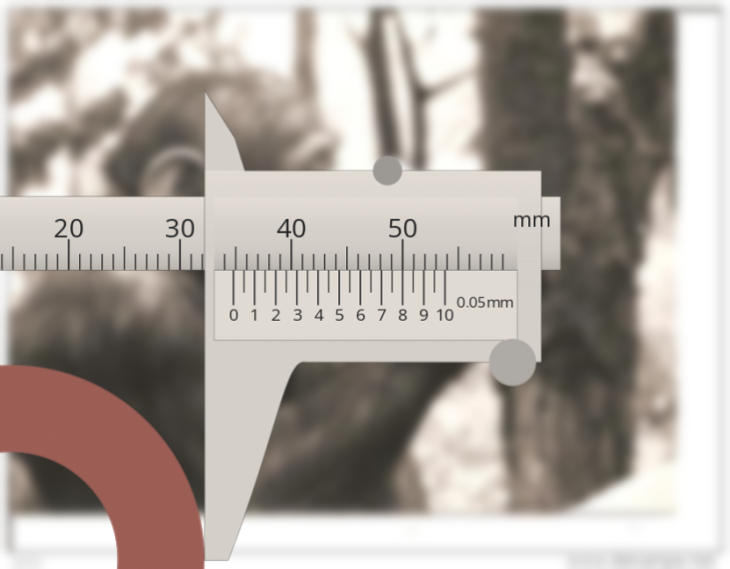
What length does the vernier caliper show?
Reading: 34.8 mm
